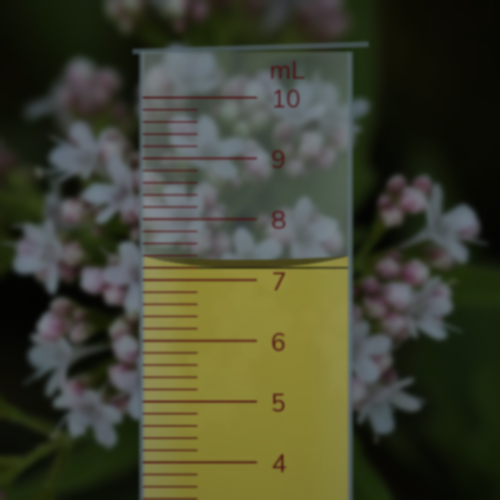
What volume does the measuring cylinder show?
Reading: 7.2 mL
